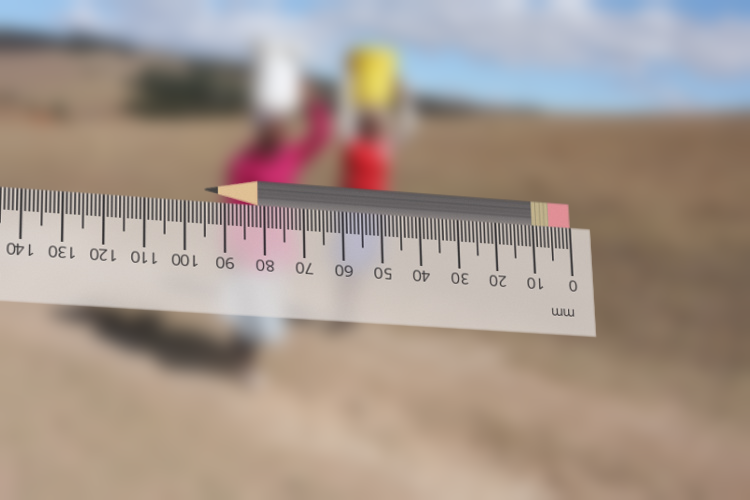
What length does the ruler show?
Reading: 95 mm
